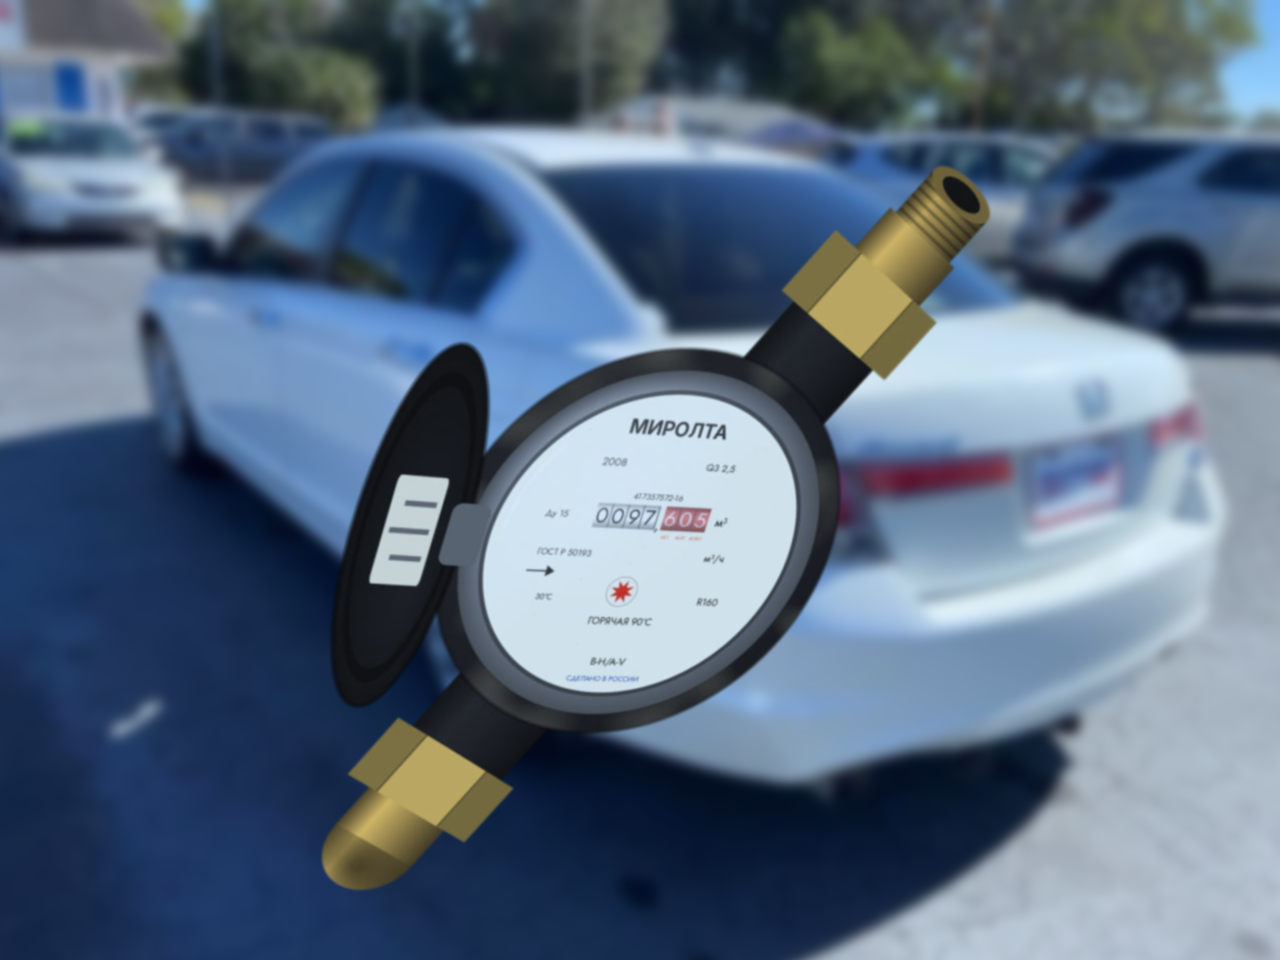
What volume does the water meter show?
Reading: 97.605 m³
